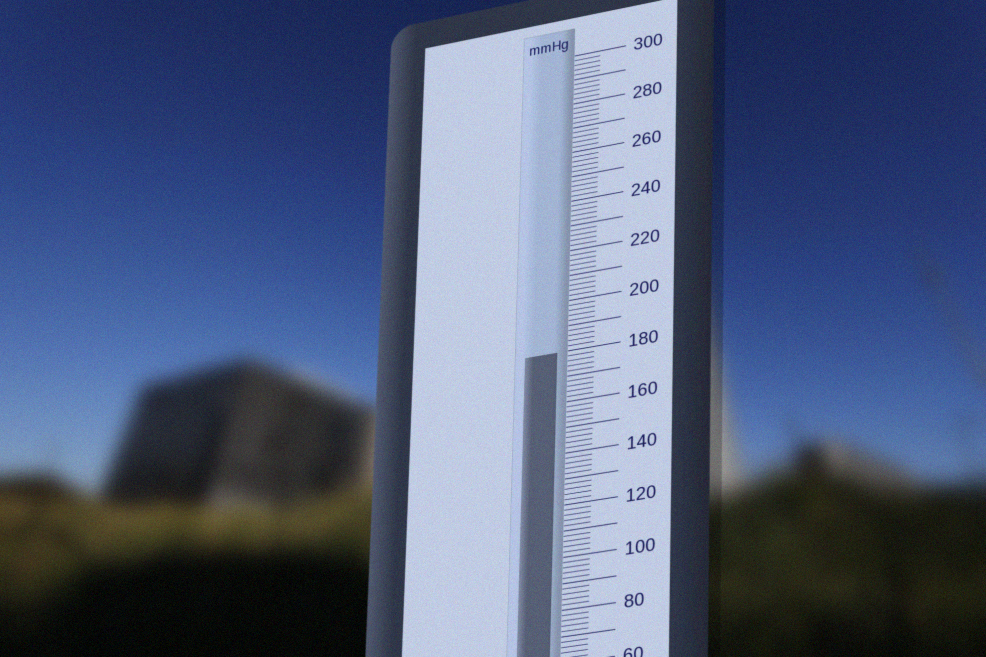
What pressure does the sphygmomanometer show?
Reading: 180 mmHg
